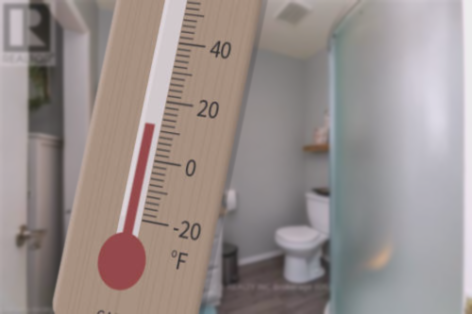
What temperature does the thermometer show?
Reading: 12 °F
